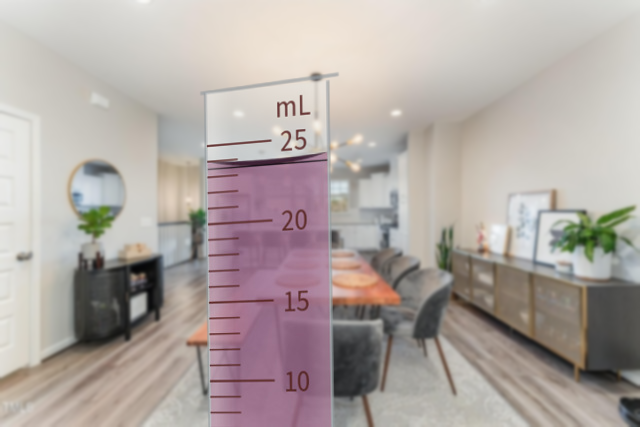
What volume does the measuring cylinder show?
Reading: 23.5 mL
